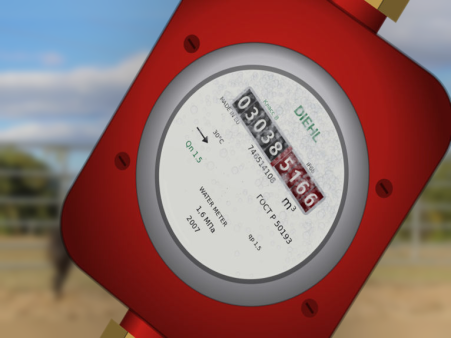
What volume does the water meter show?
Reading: 3038.5166 m³
